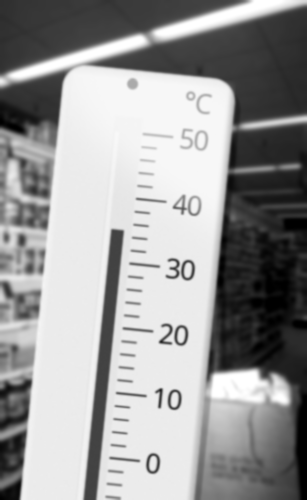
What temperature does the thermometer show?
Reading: 35 °C
